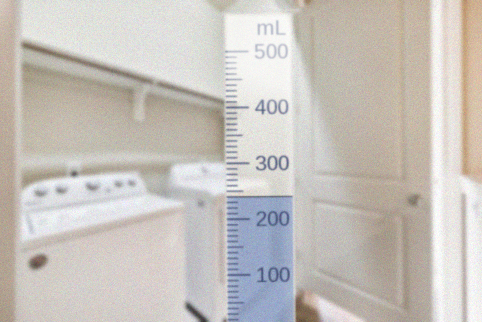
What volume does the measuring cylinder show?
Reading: 240 mL
